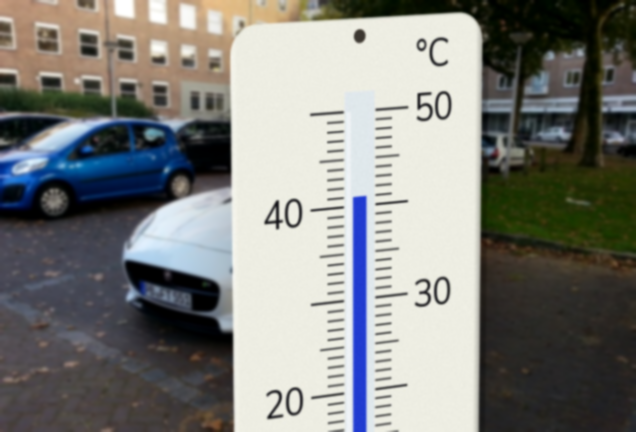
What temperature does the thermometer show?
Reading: 41 °C
